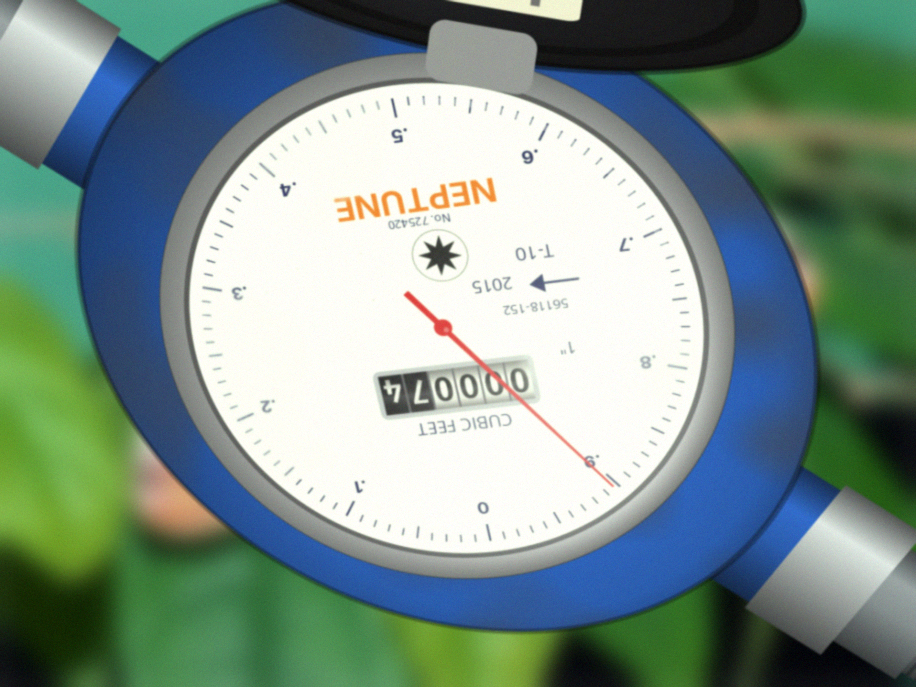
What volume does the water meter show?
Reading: 73.90 ft³
